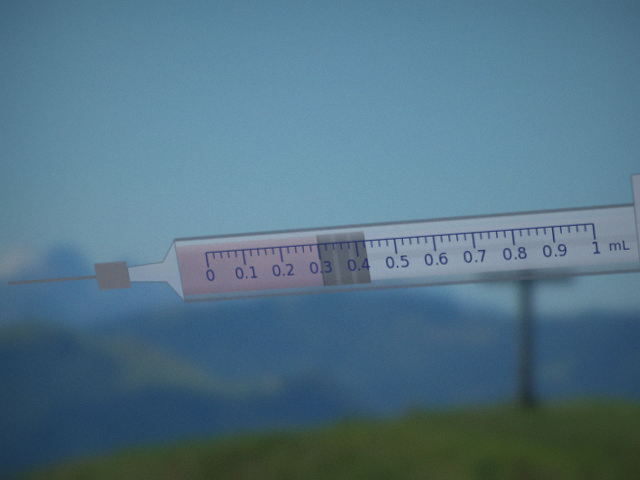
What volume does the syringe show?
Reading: 0.3 mL
